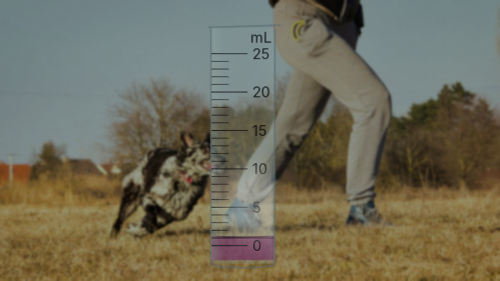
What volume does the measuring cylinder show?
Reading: 1 mL
